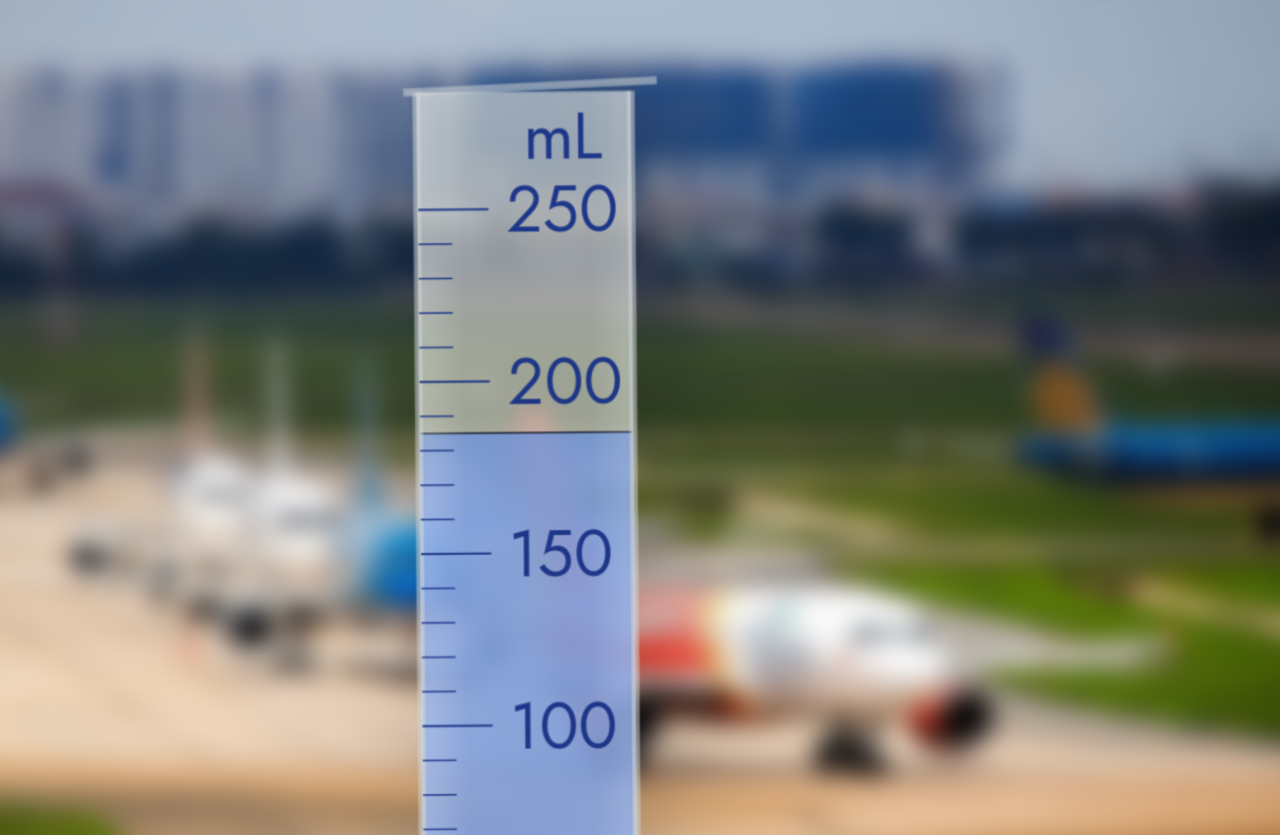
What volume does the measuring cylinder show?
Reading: 185 mL
